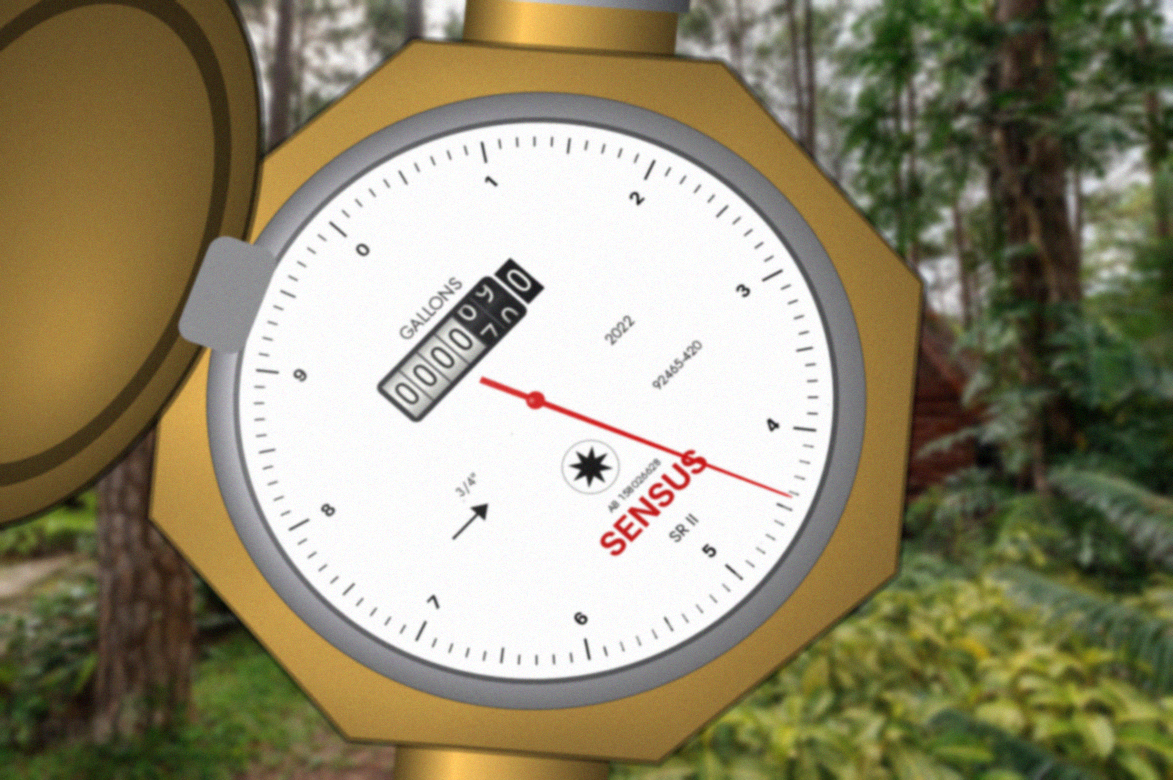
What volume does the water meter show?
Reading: 694.4 gal
